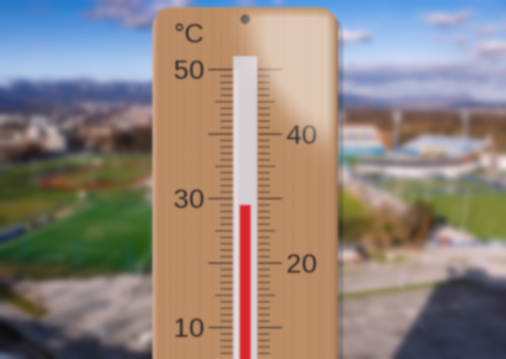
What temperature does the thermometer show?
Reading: 29 °C
